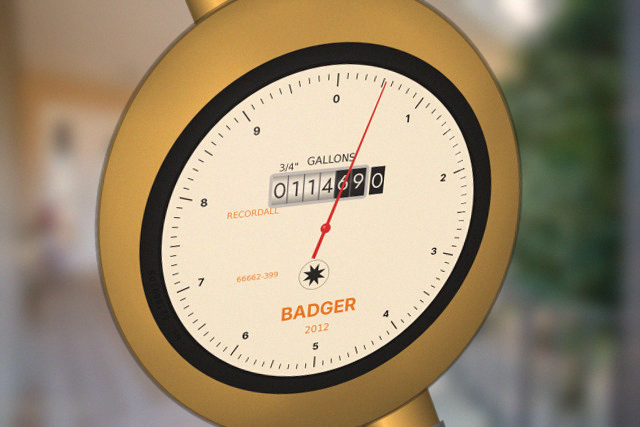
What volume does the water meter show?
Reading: 114690.5 gal
